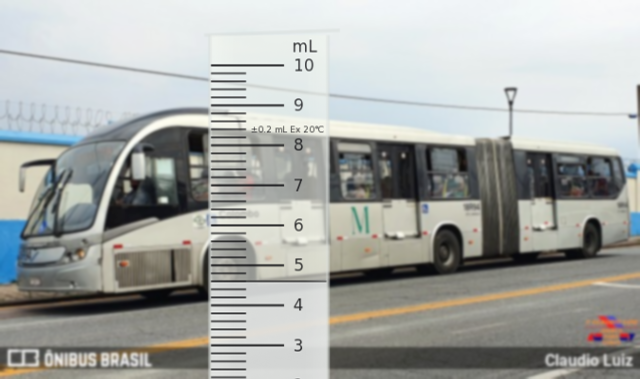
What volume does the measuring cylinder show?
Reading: 4.6 mL
